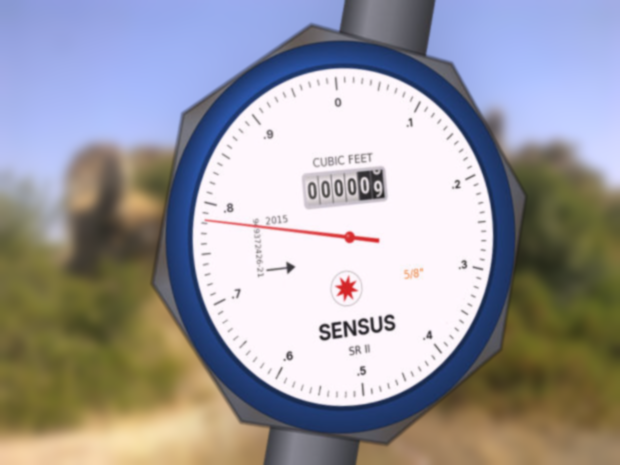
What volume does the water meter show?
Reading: 8.78 ft³
